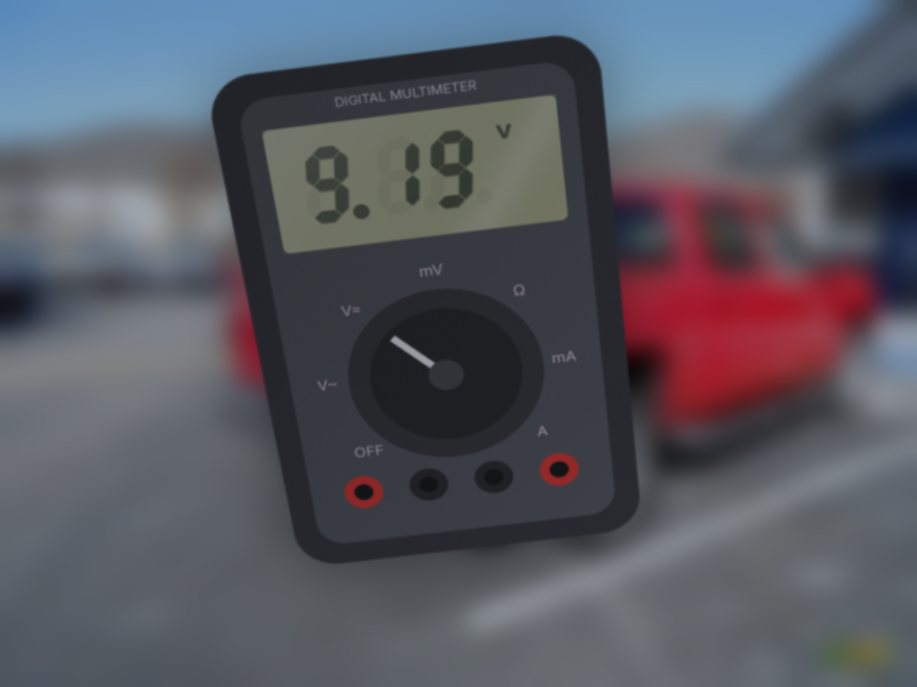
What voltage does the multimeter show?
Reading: 9.19 V
